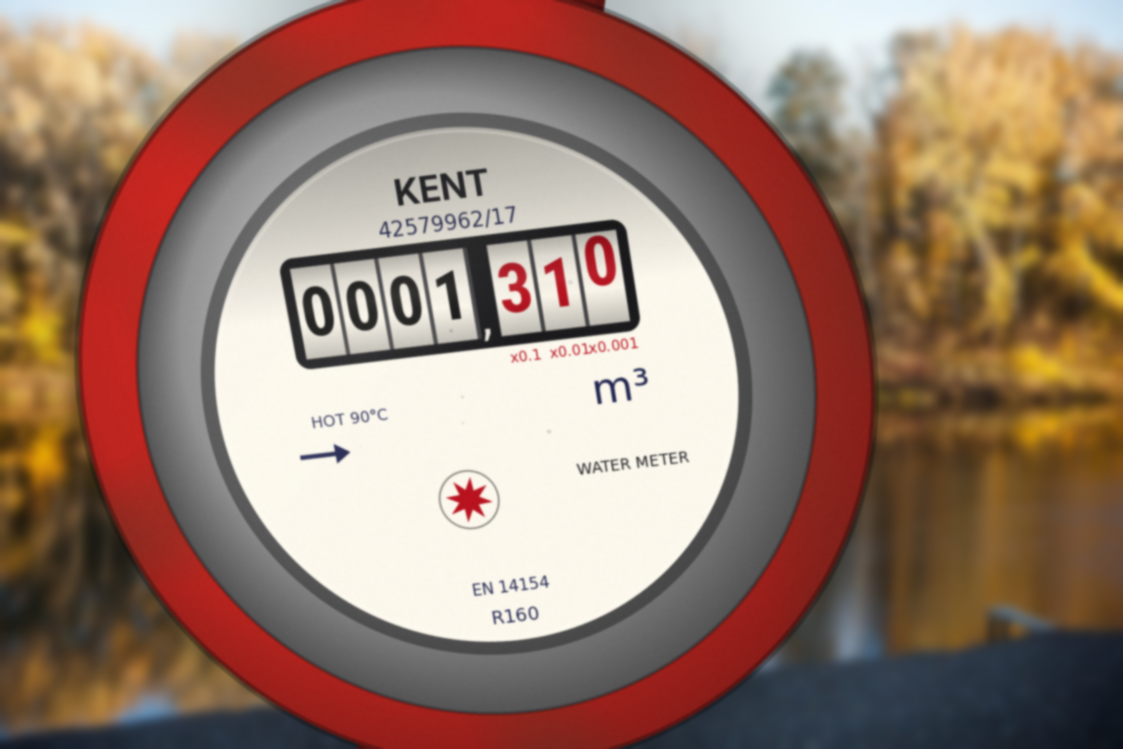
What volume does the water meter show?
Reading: 1.310 m³
